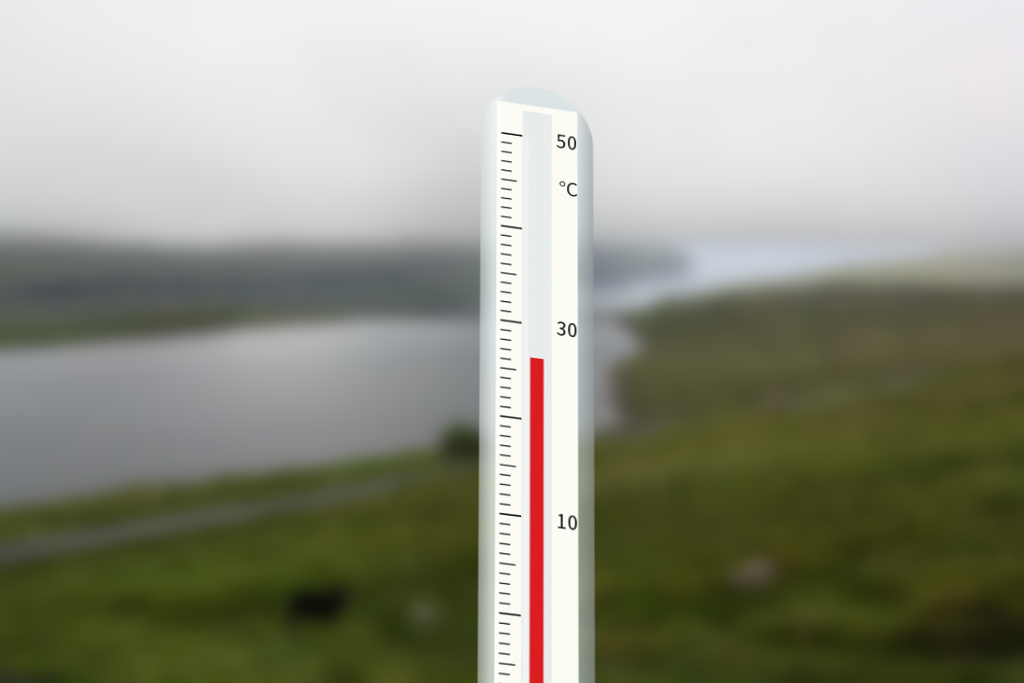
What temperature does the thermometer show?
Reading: 26.5 °C
